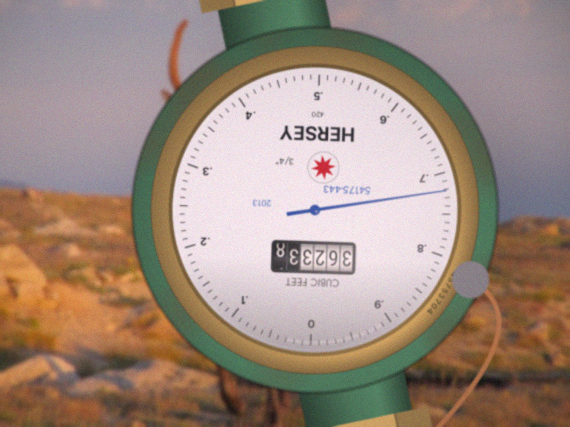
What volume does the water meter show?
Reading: 362337.72 ft³
